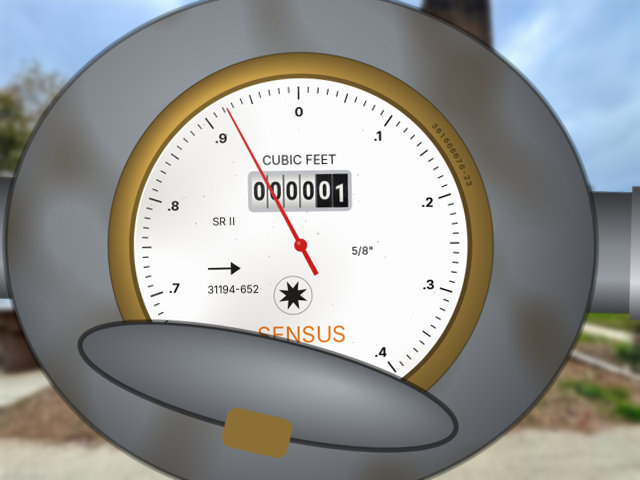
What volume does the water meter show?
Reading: 0.92 ft³
